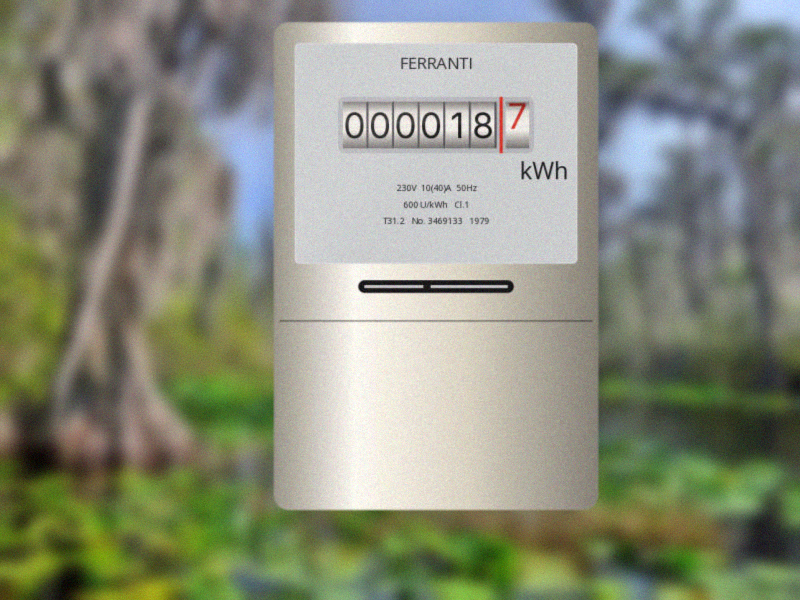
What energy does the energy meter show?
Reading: 18.7 kWh
